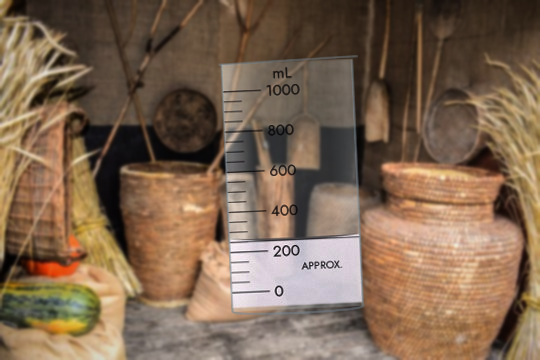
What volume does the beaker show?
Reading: 250 mL
